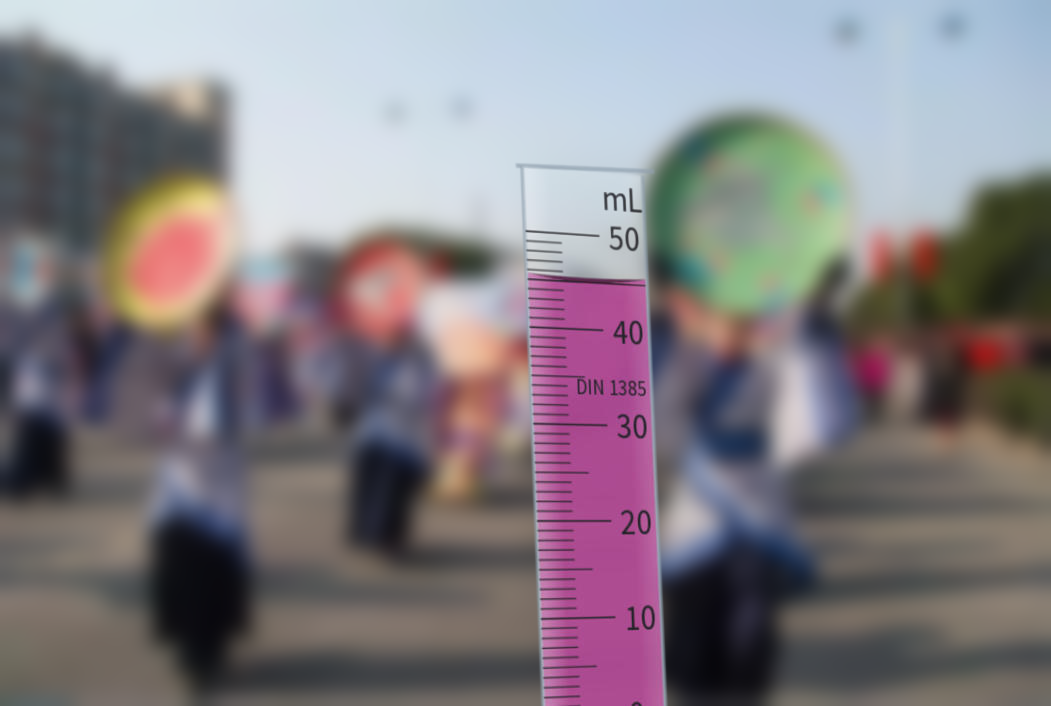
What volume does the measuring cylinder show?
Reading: 45 mL
